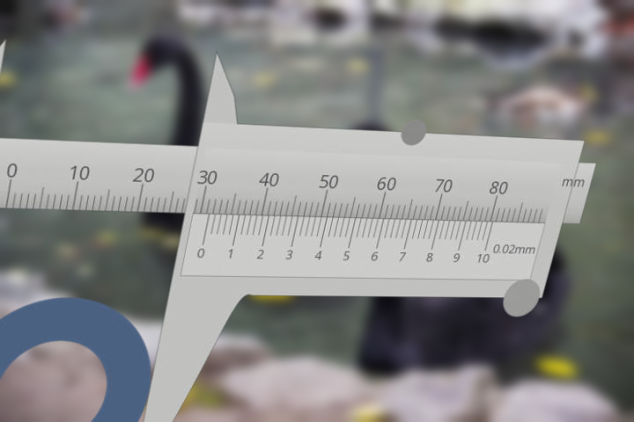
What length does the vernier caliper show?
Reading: 31.4 mm
